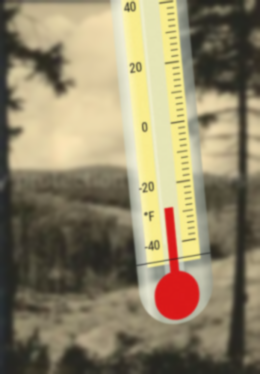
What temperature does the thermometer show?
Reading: -28 °F
